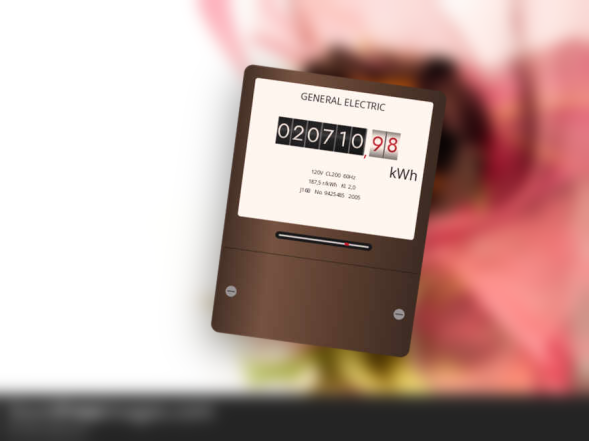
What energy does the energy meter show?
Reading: 20710.98 kWh
